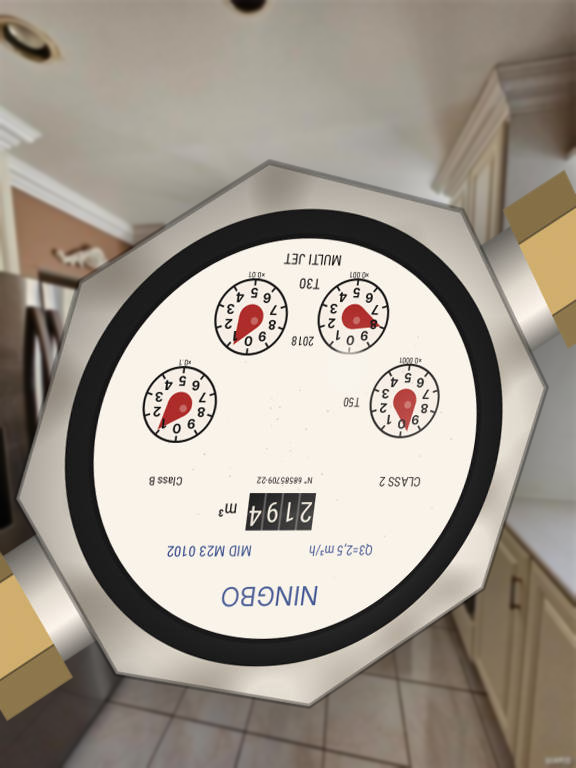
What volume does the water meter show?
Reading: 2194.1079 m³
